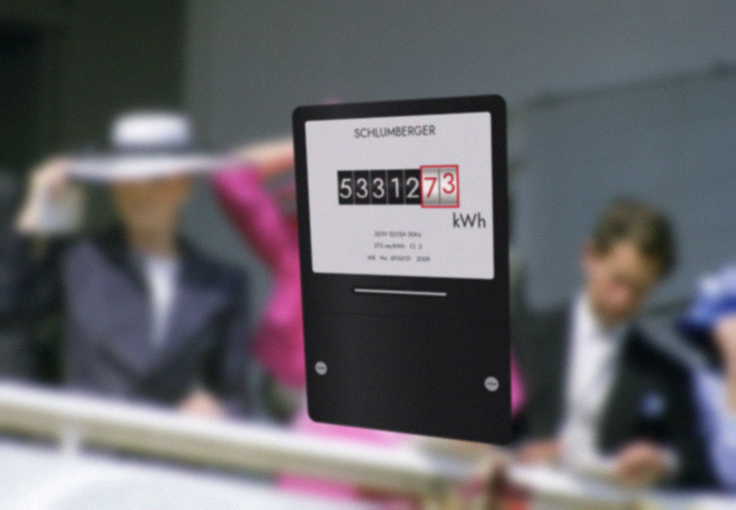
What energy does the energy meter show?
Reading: 53312.73 kWh
